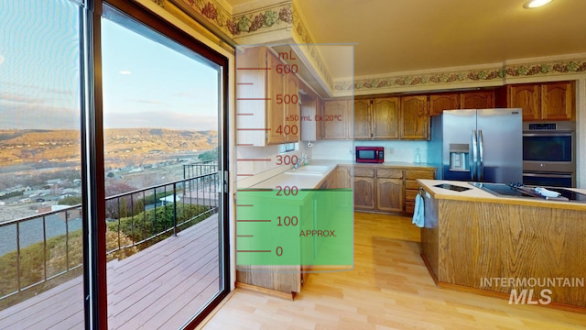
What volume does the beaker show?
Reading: 200 mL
